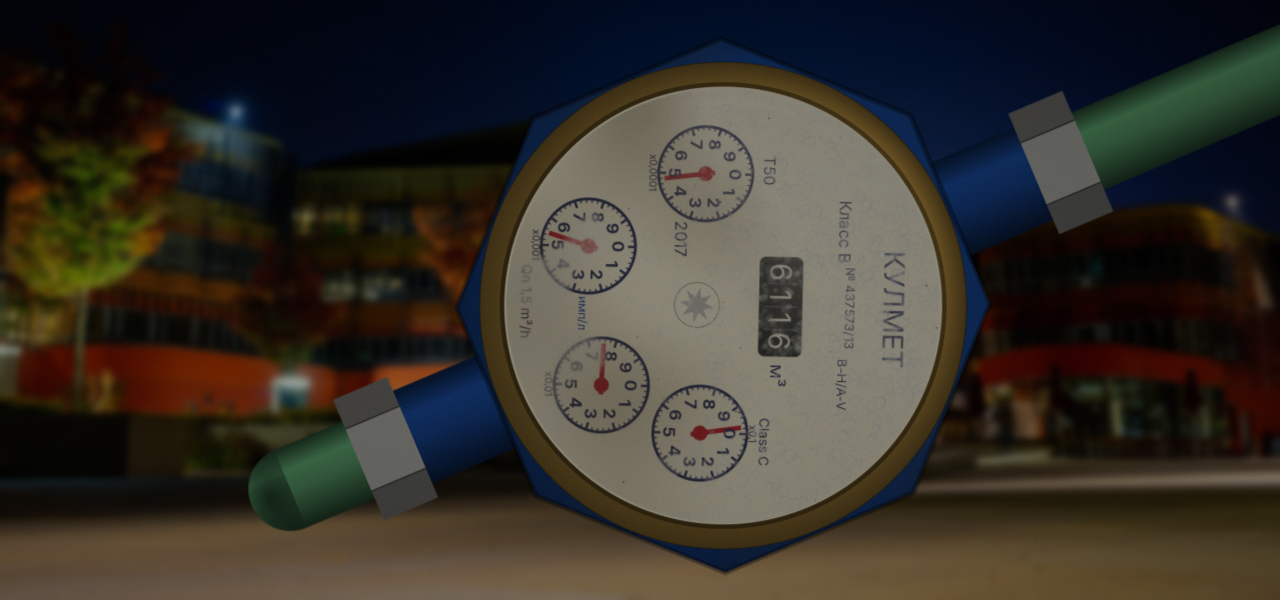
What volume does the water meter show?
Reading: 6115.9754 m³
